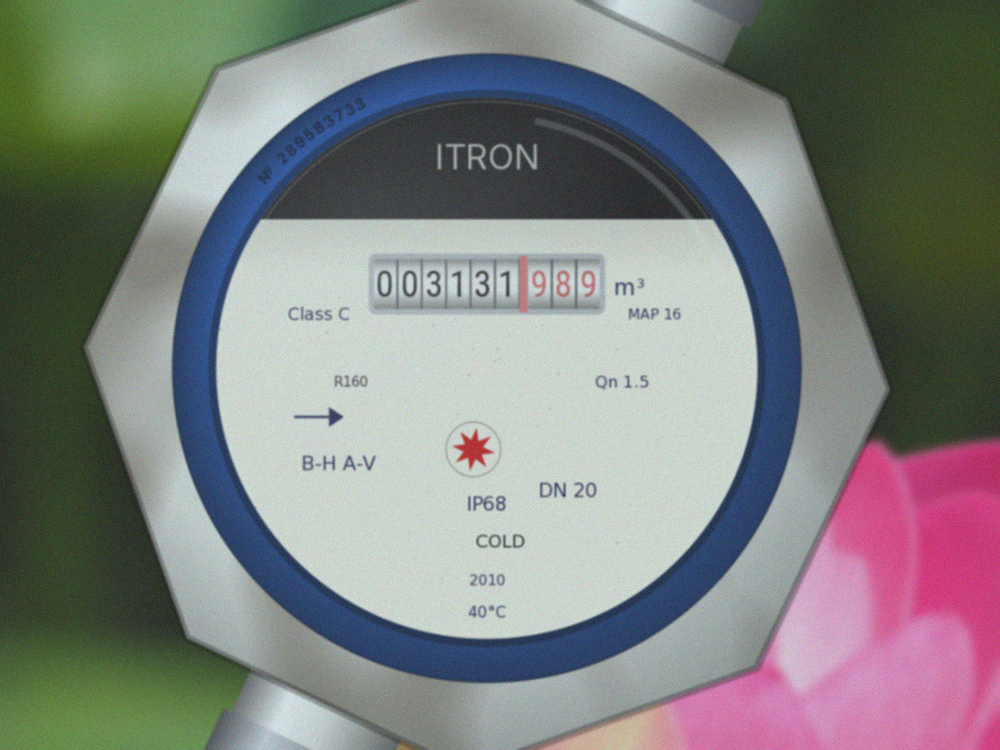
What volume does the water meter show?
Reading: 3131.989 m³
